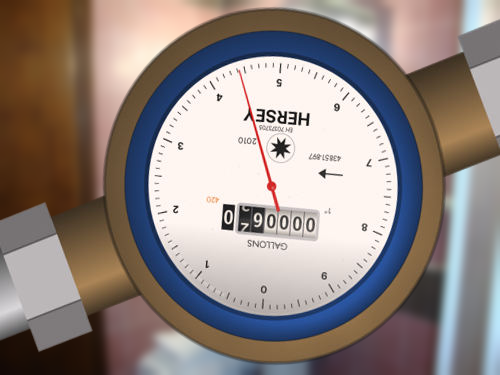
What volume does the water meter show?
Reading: 624.4 gal
